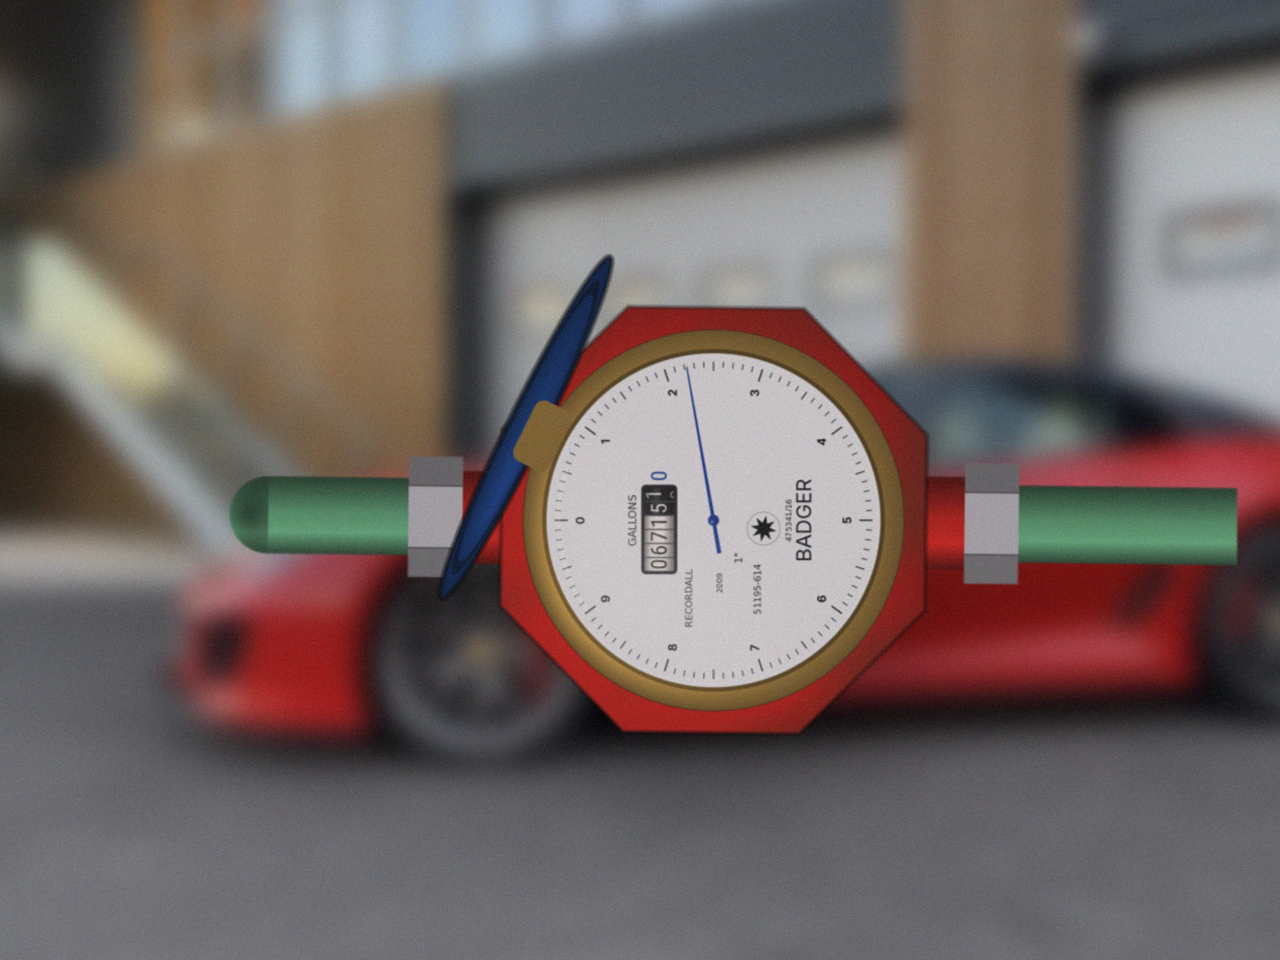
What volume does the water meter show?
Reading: 671512.2 gal
